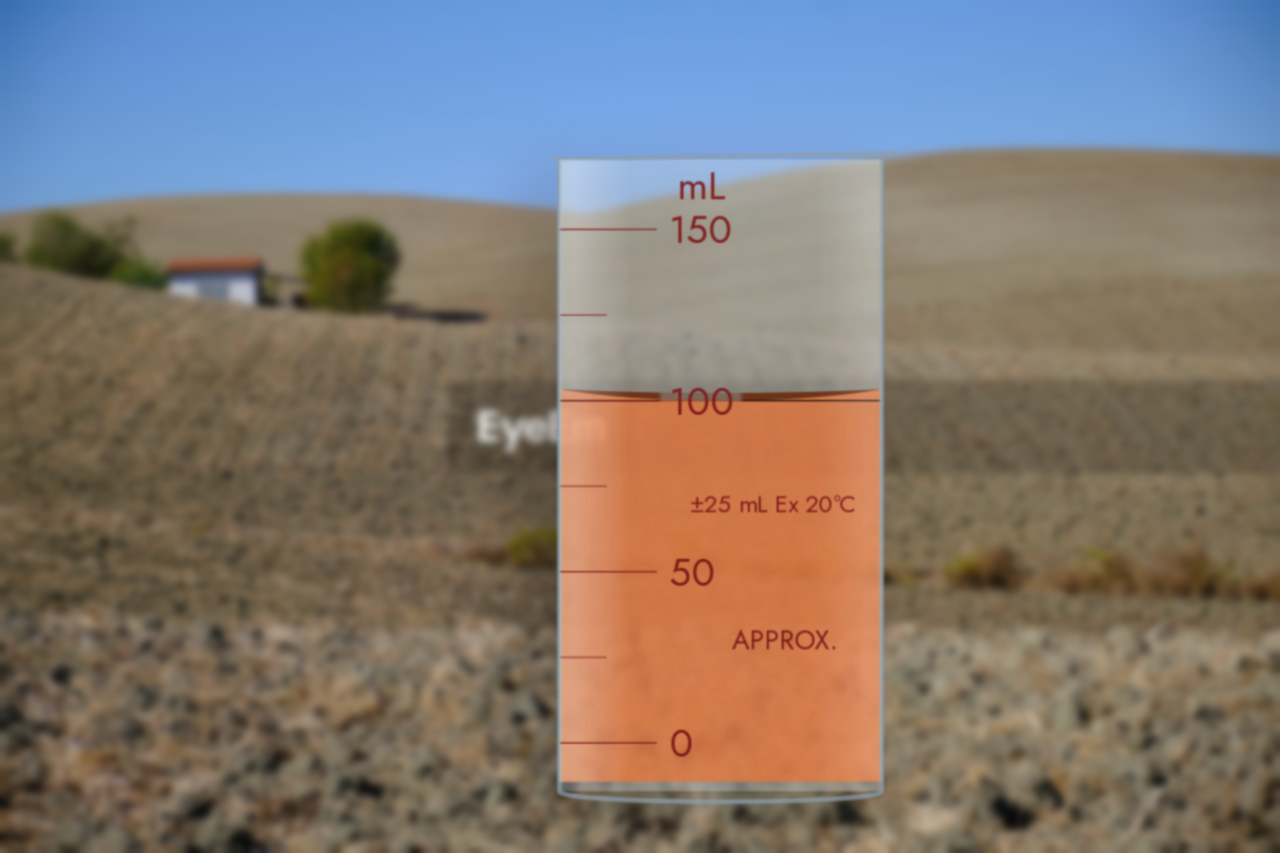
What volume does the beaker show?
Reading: 100 mL
